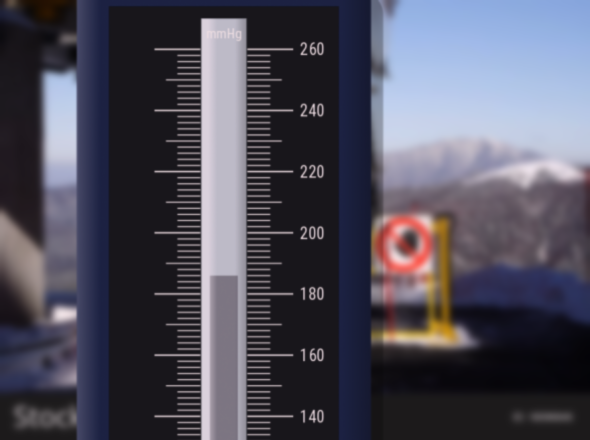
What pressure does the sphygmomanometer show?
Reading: 186 mmHg
